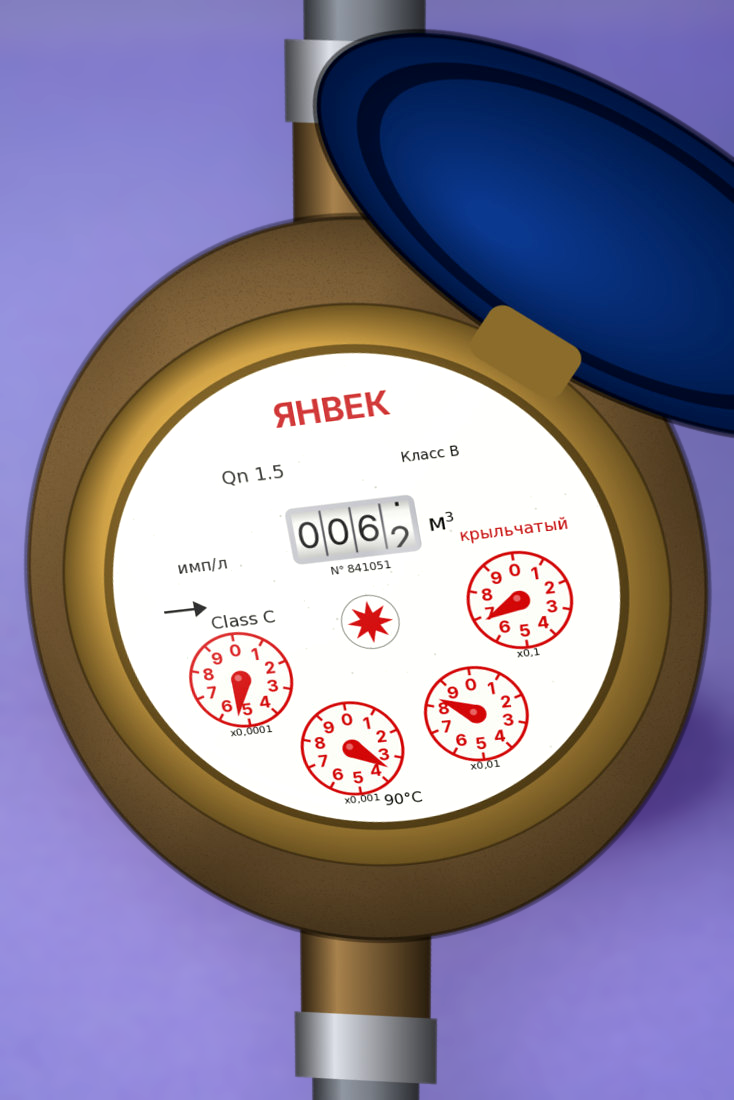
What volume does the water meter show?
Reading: 61.6835 m³
